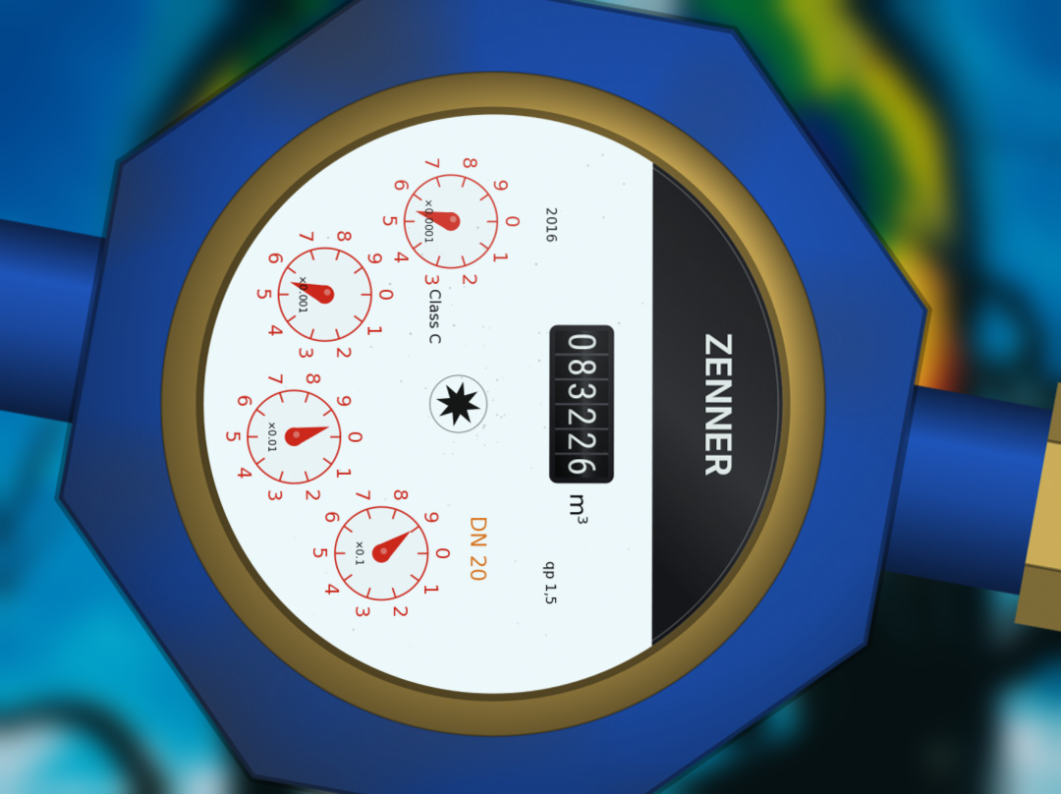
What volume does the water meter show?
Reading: 83226.8955 m³
